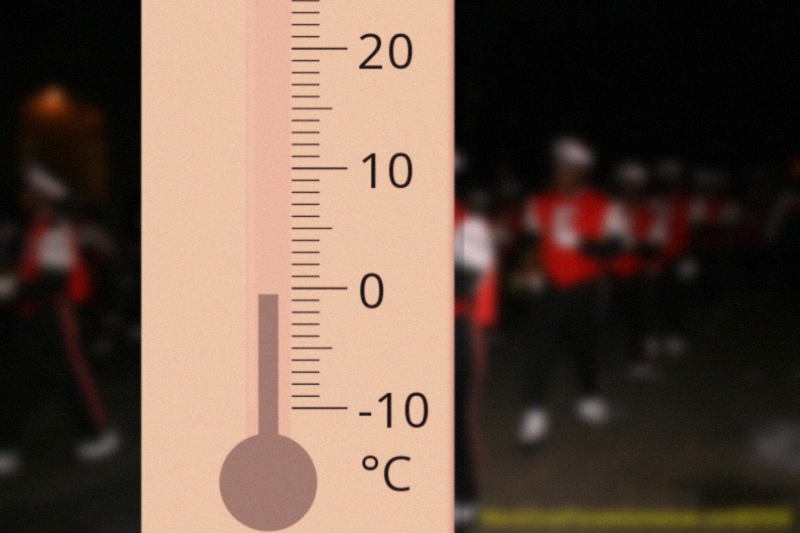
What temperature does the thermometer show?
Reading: -0.5 °C
